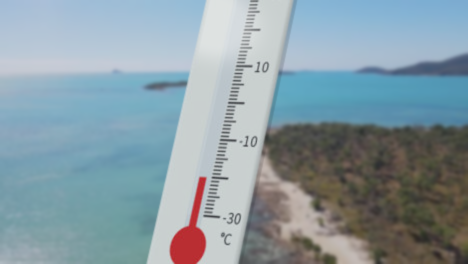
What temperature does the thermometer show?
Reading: -20 °C
